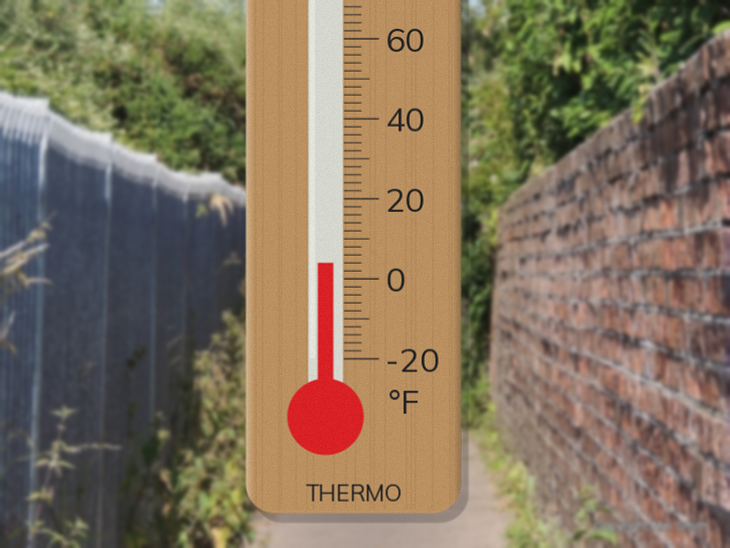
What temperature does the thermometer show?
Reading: 4 °F
